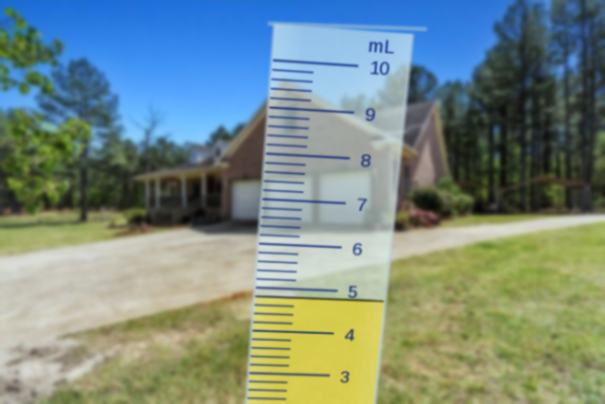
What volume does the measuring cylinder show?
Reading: 4.8 mL
